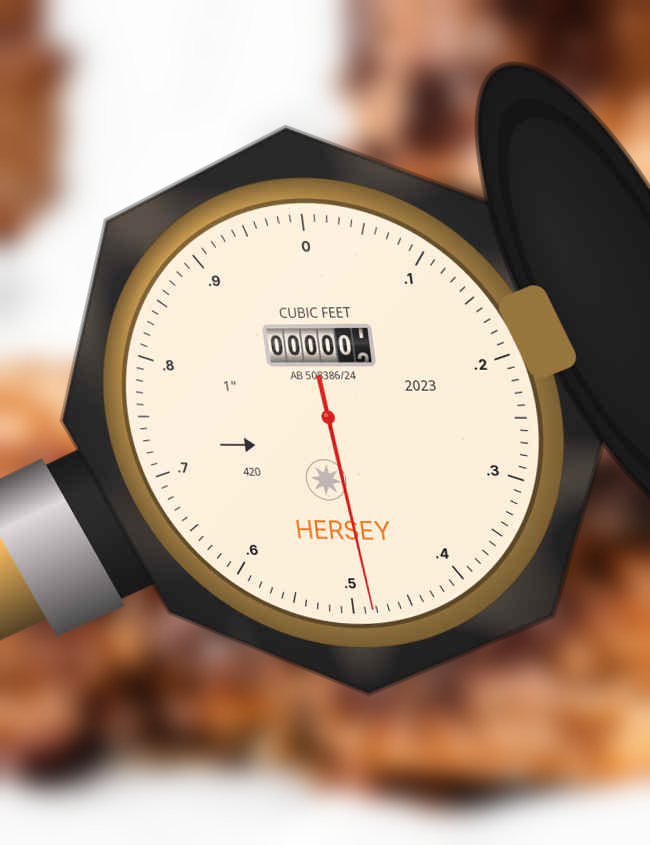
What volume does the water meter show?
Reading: 1.48 ft³
